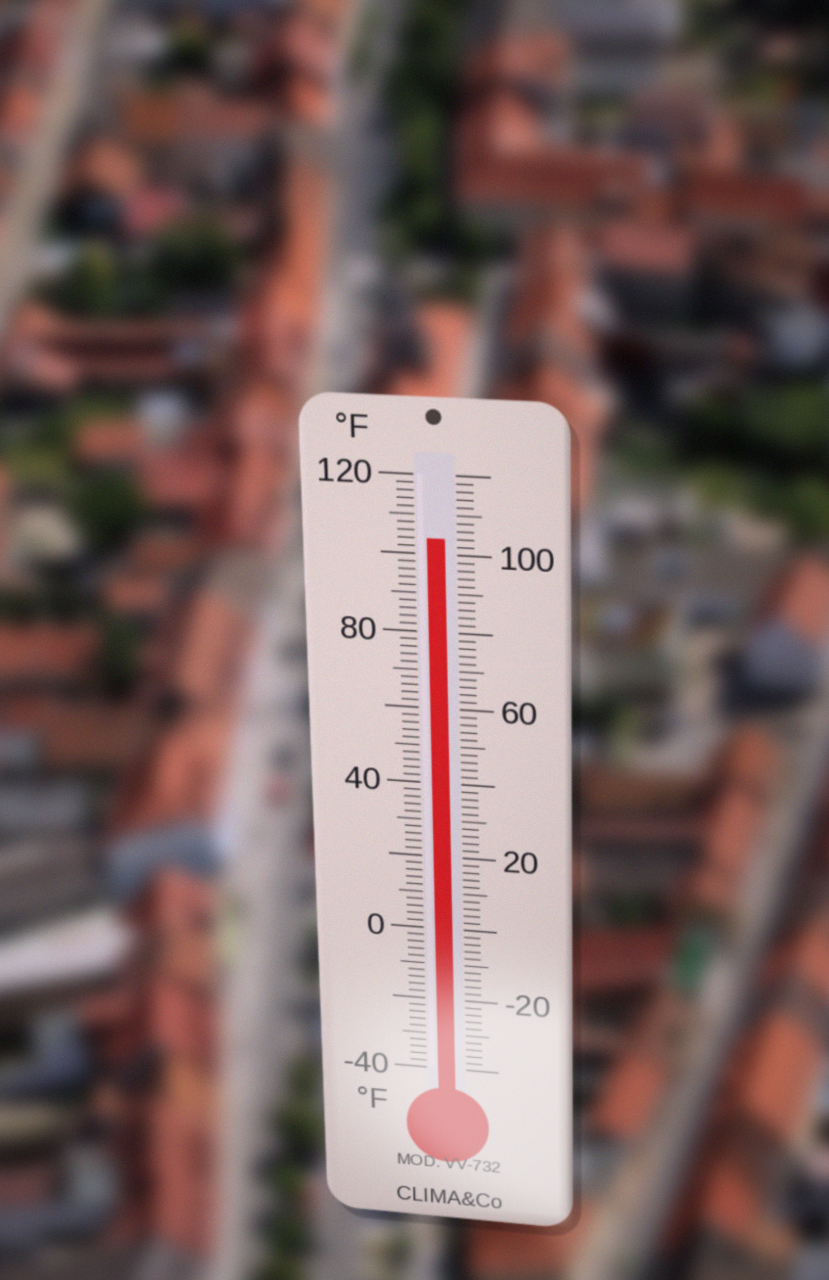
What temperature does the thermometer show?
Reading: 104 °F
